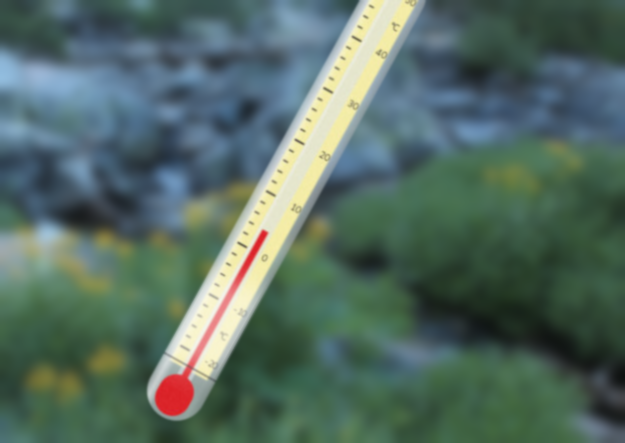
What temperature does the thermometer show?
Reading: 4 °C
